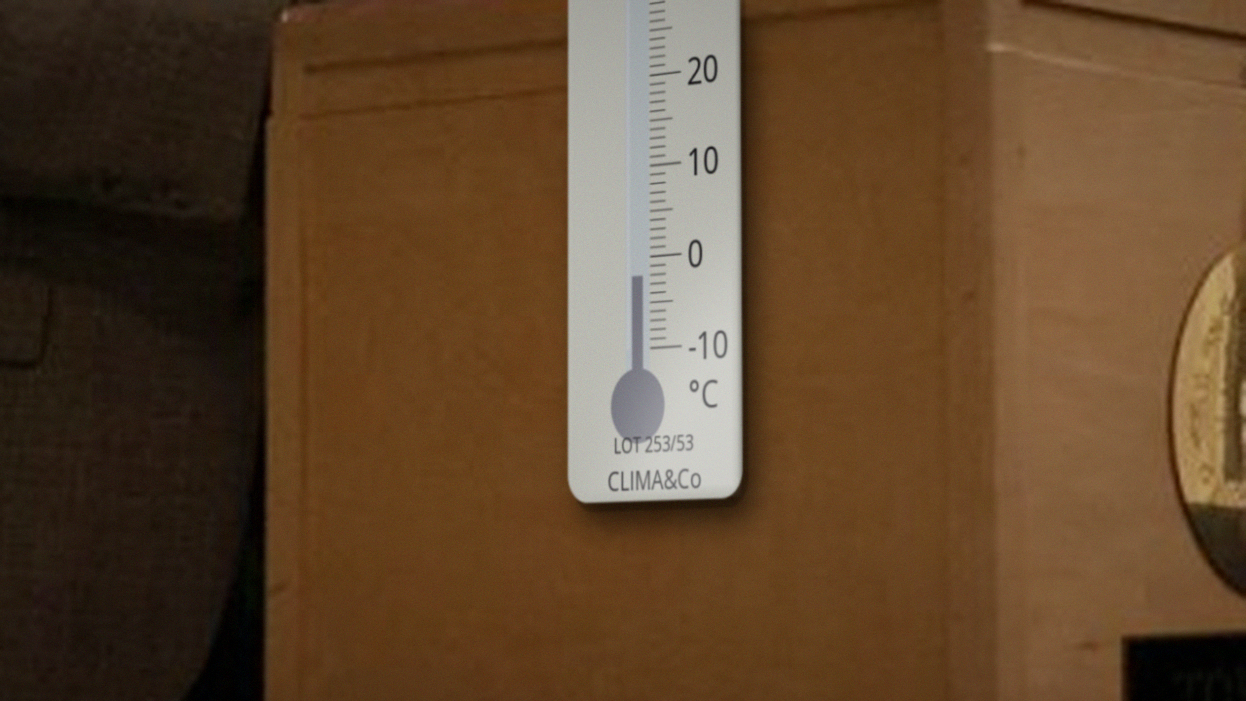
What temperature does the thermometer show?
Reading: -2 °C
